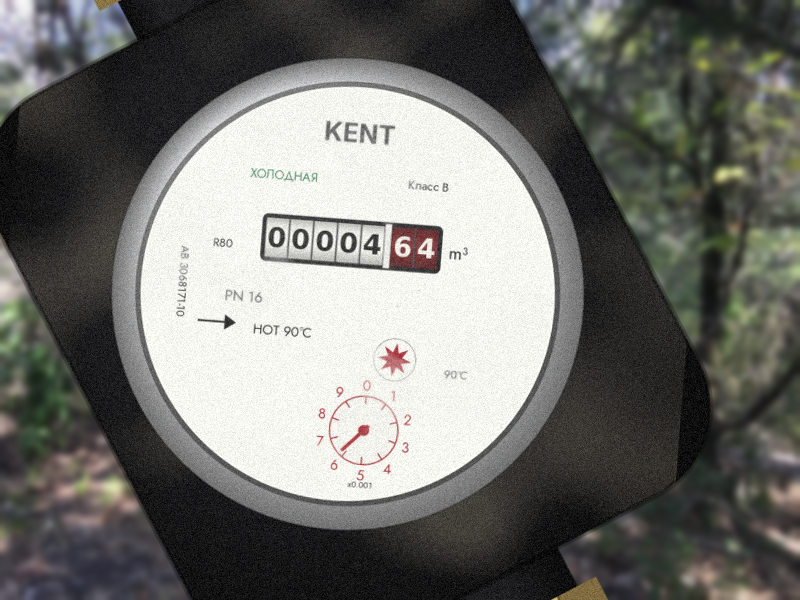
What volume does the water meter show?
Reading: 4.646 m³
